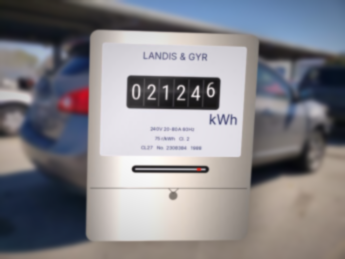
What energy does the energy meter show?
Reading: 21246 kWh
